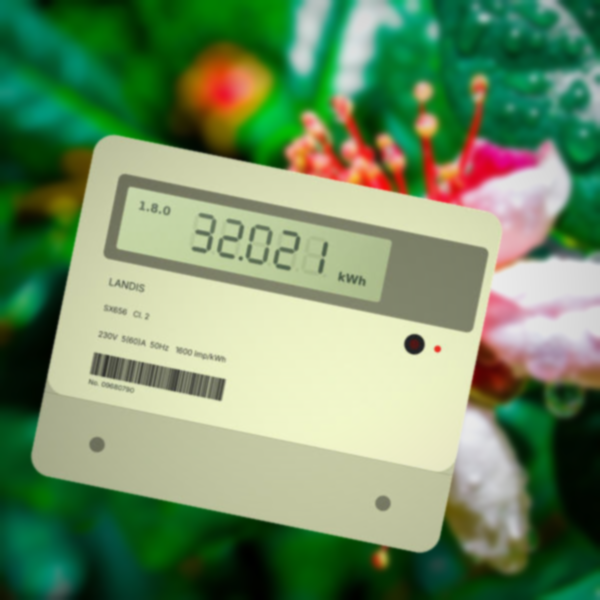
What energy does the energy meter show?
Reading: 32.021 kWh
